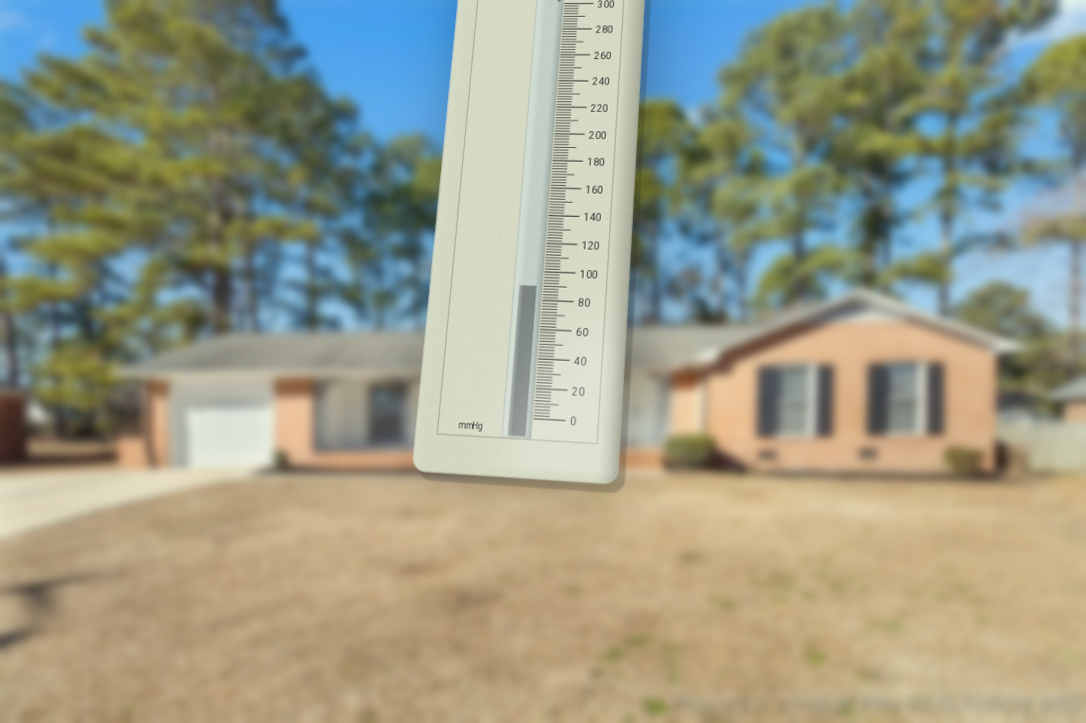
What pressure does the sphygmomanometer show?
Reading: 90 mmHg
